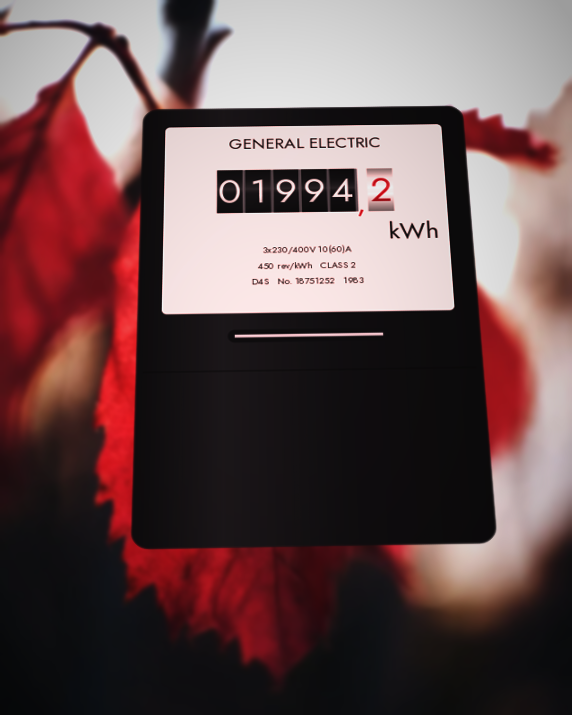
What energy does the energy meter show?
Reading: 1994.2 kWh
